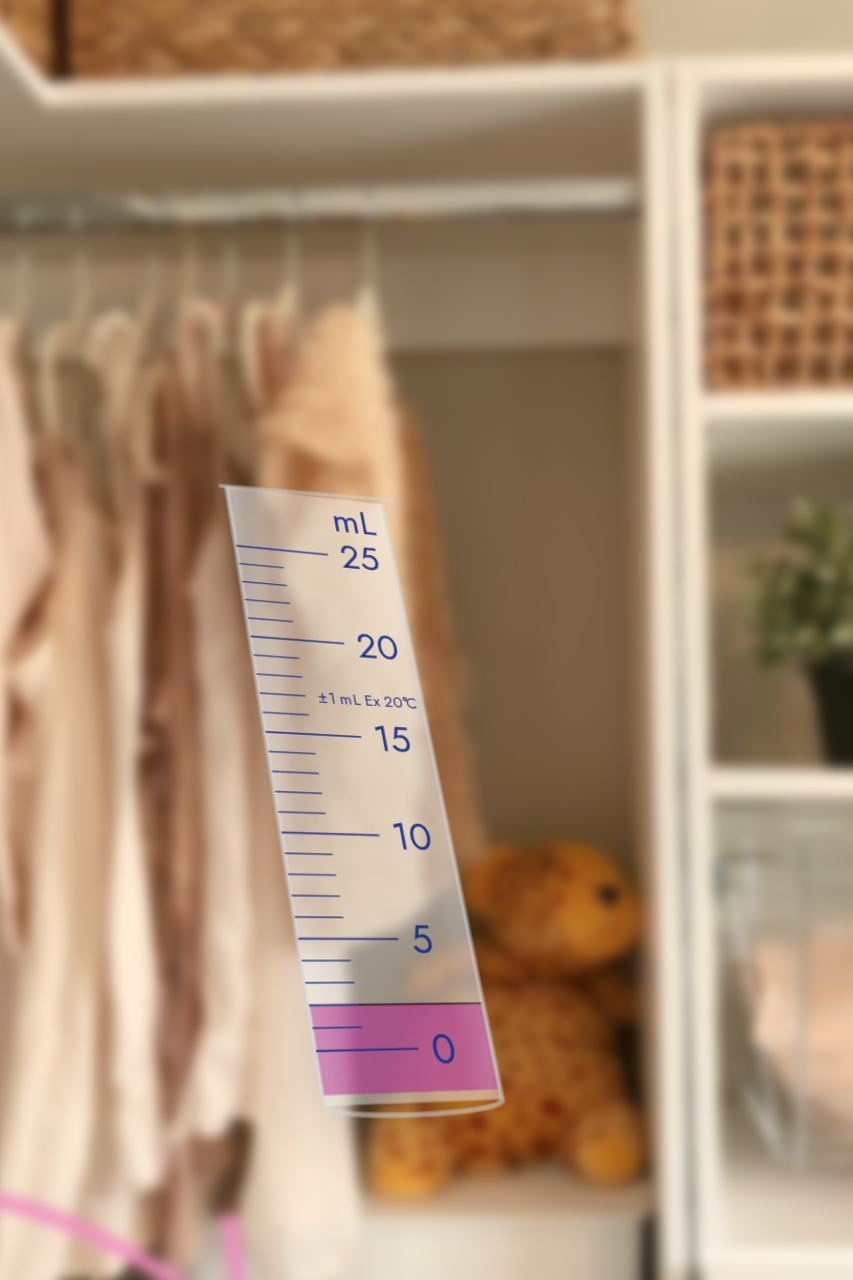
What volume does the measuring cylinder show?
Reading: 2 mL
